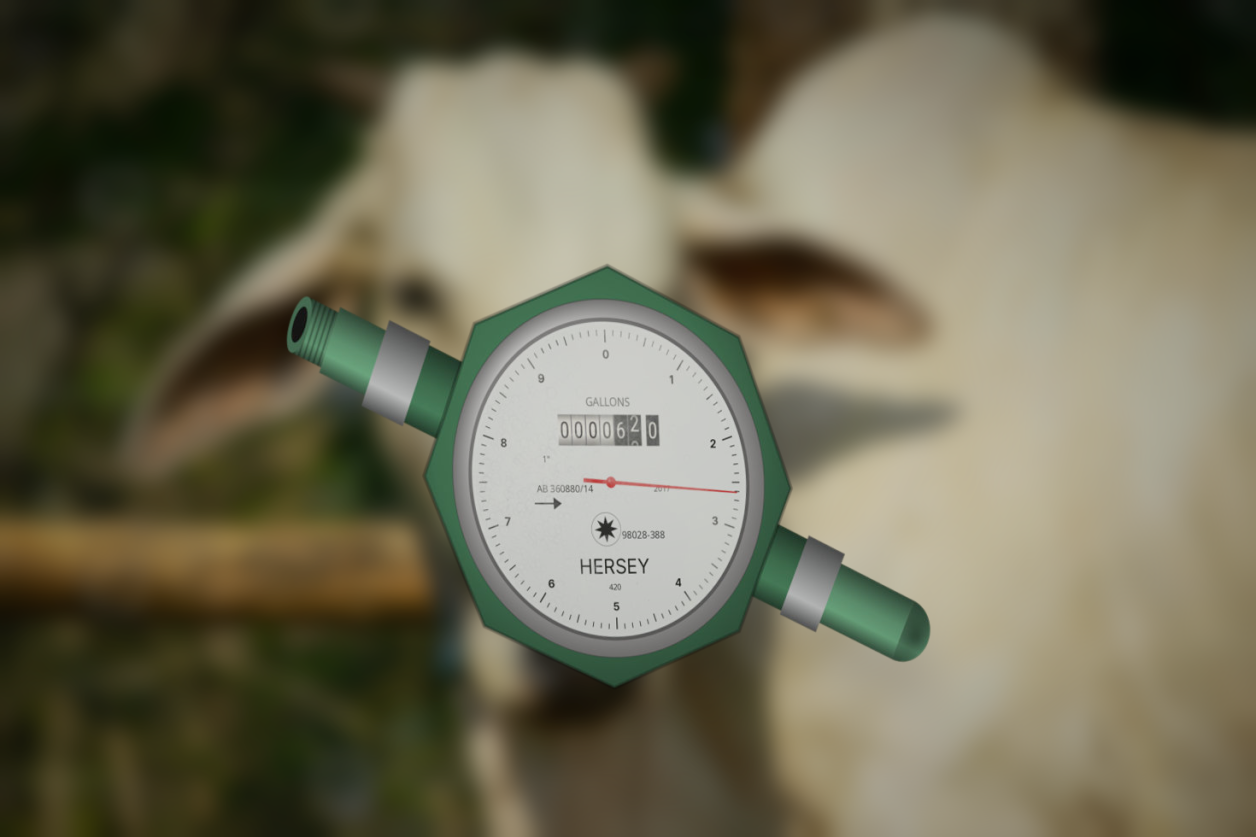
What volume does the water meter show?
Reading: 622.6 gal
